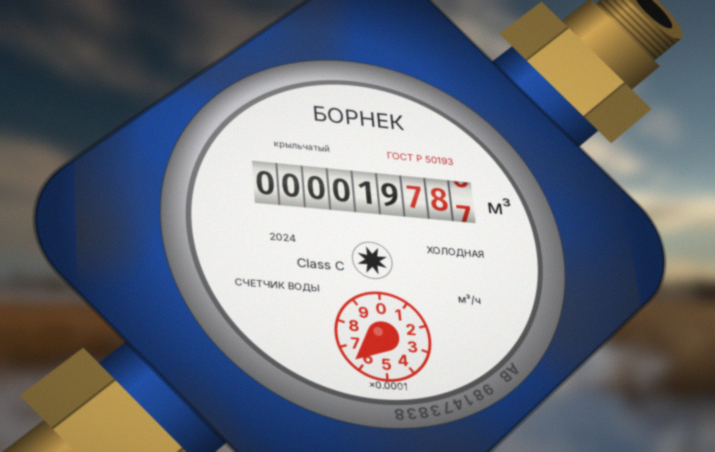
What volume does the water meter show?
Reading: 19.7866 m³
